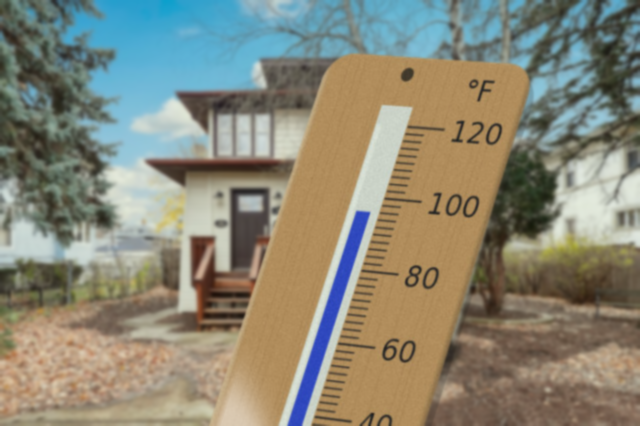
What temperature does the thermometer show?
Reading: 96 °F
